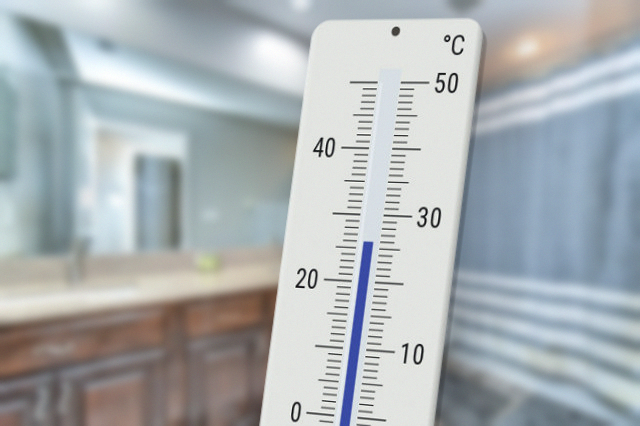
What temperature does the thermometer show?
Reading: 26 °C
